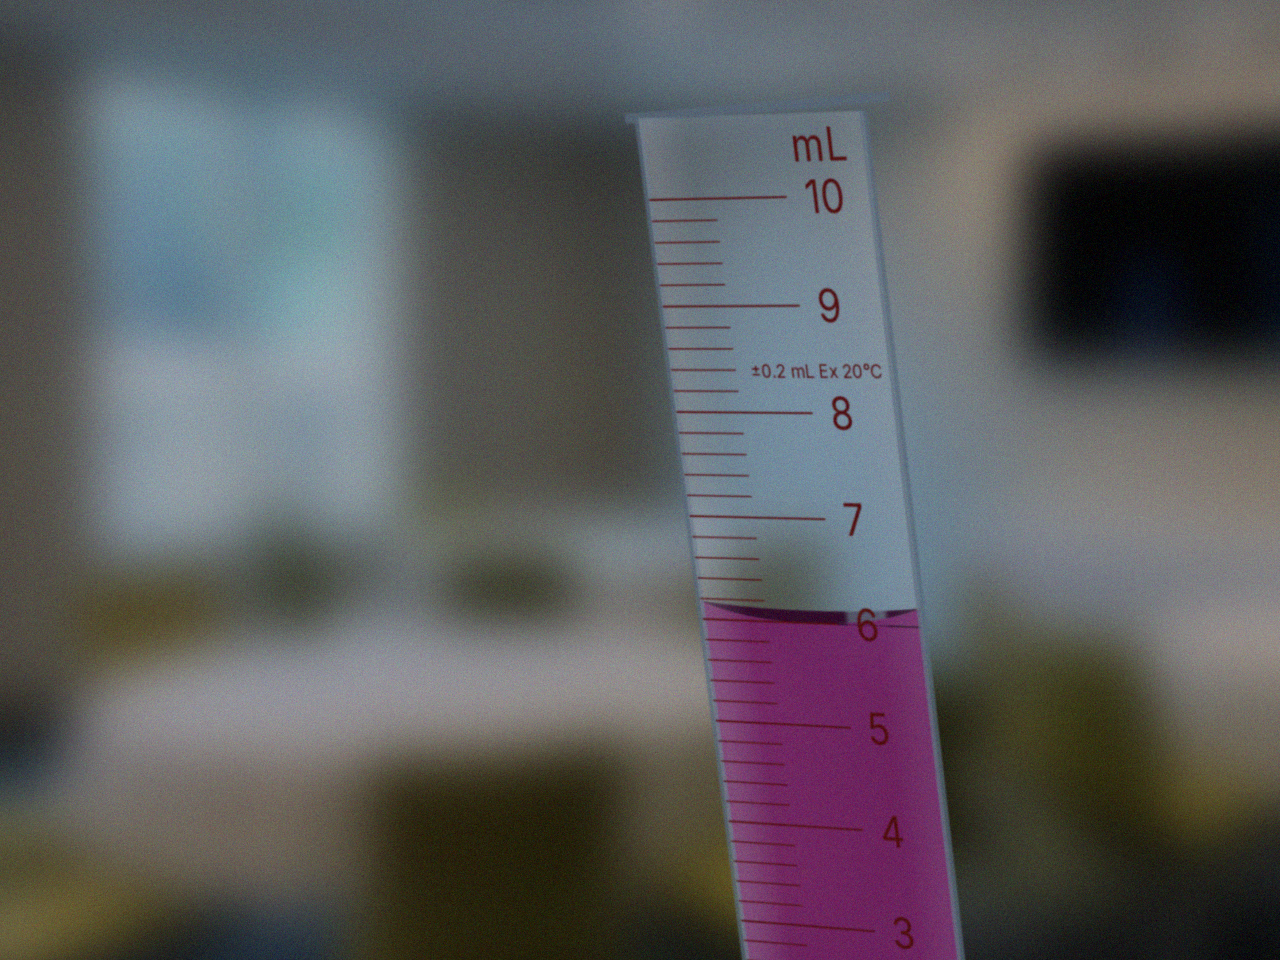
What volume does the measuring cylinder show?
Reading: 6 mL
